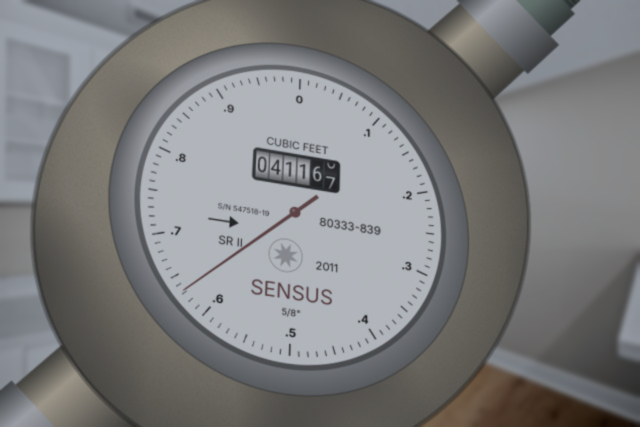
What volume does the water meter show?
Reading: 41166.63 ft³
